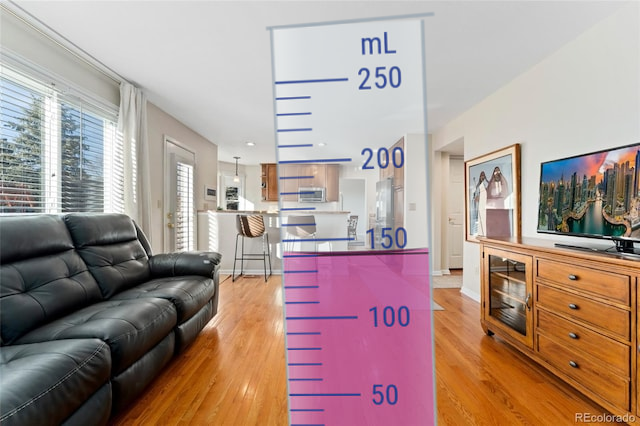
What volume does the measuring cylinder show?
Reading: 140 mL
